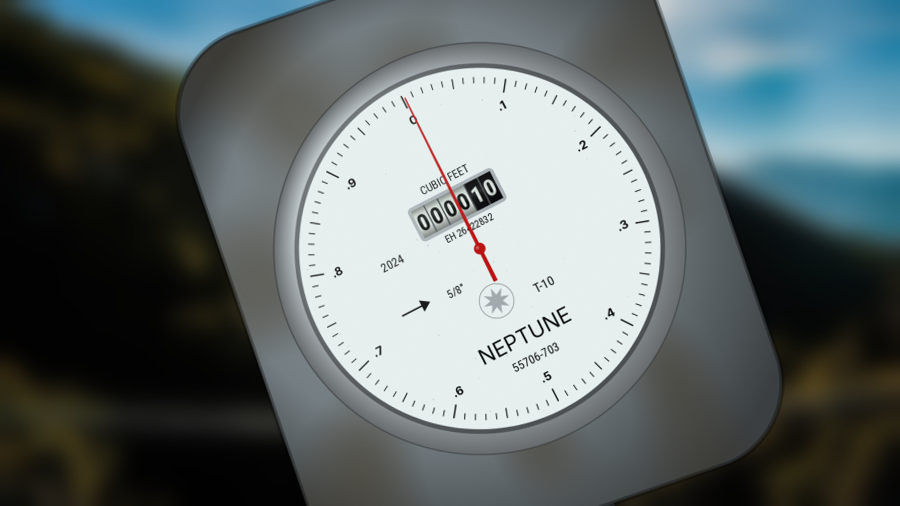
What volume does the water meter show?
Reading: 10.00 ft³
